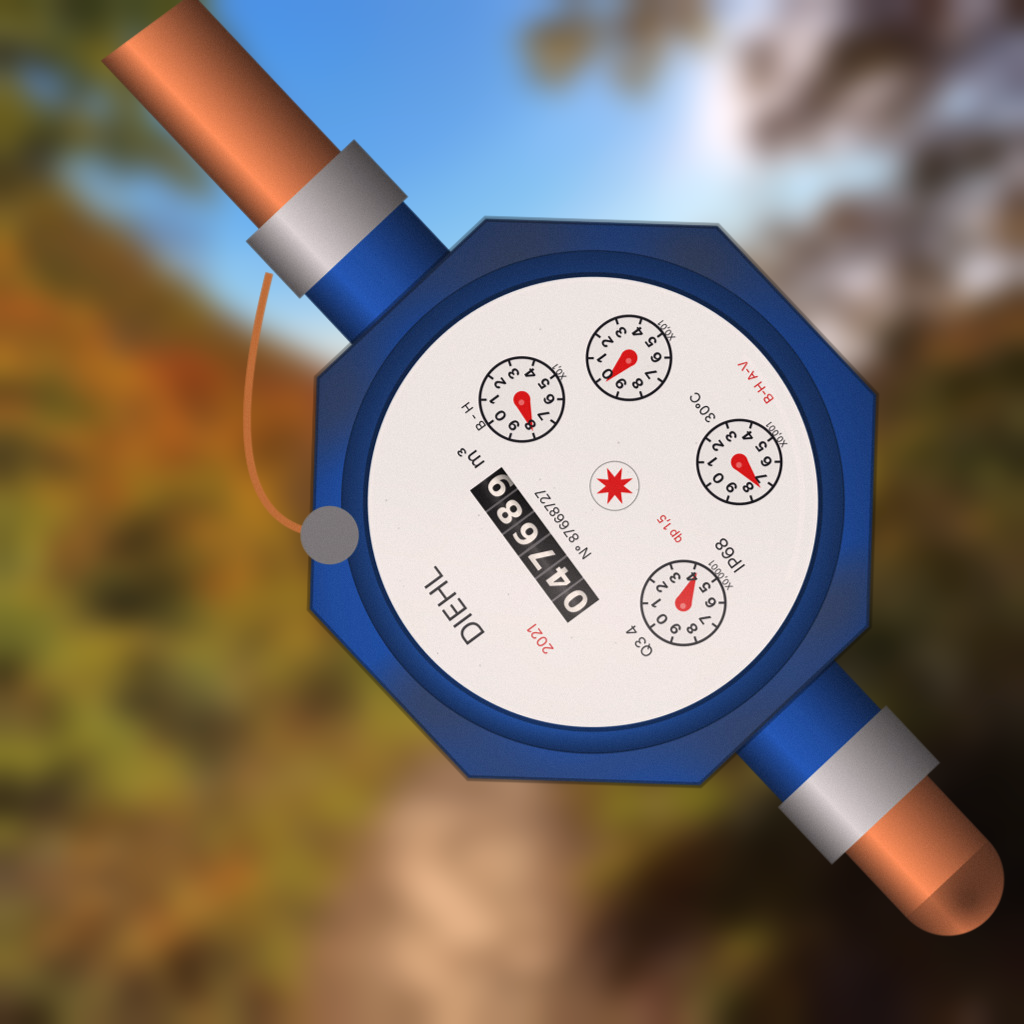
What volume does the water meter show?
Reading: 47688.7974 m³
